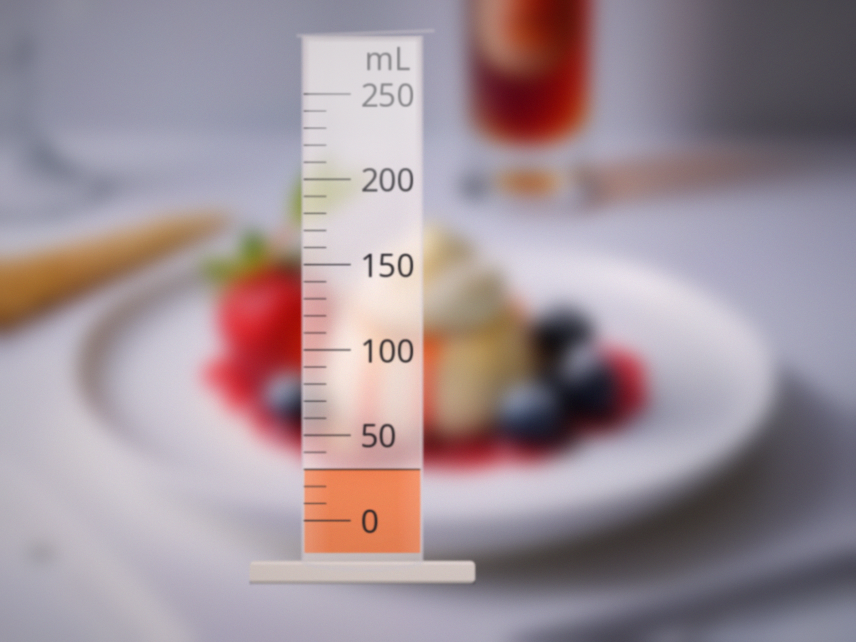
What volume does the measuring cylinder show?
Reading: 30 mL
